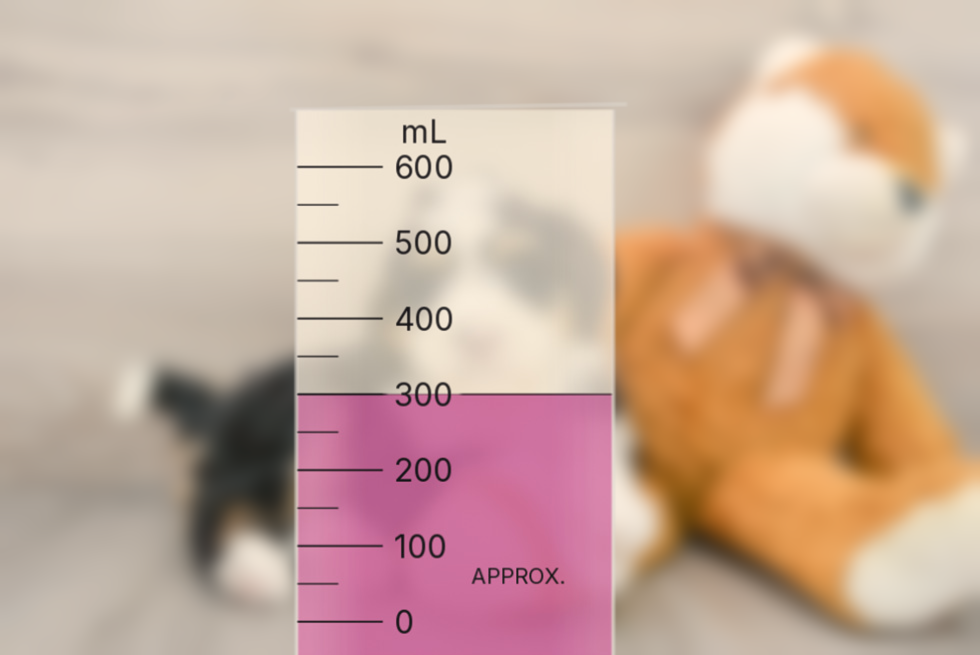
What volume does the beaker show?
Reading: 300 mL
